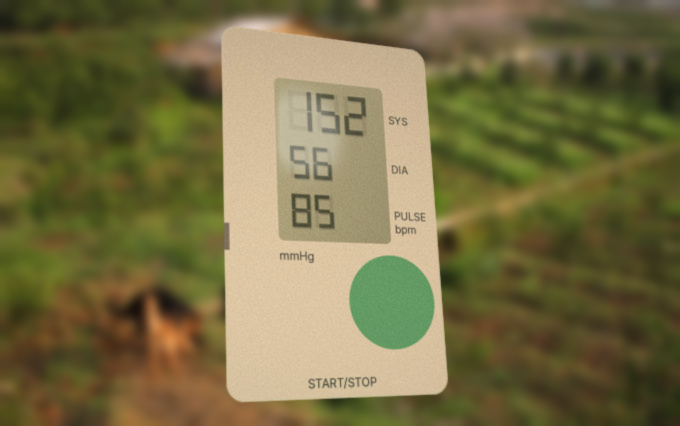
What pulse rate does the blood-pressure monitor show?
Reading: 85 bpm
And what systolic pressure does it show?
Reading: 152 mmHg
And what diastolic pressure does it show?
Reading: 56 mmHg
